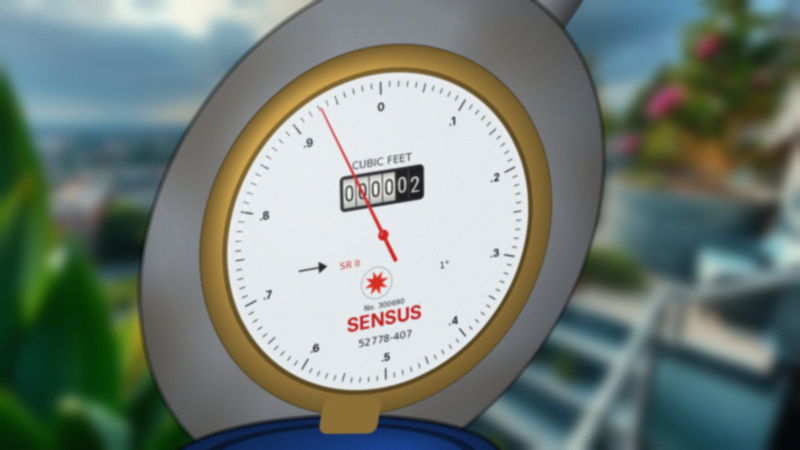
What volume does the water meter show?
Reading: 1.93 ft³
